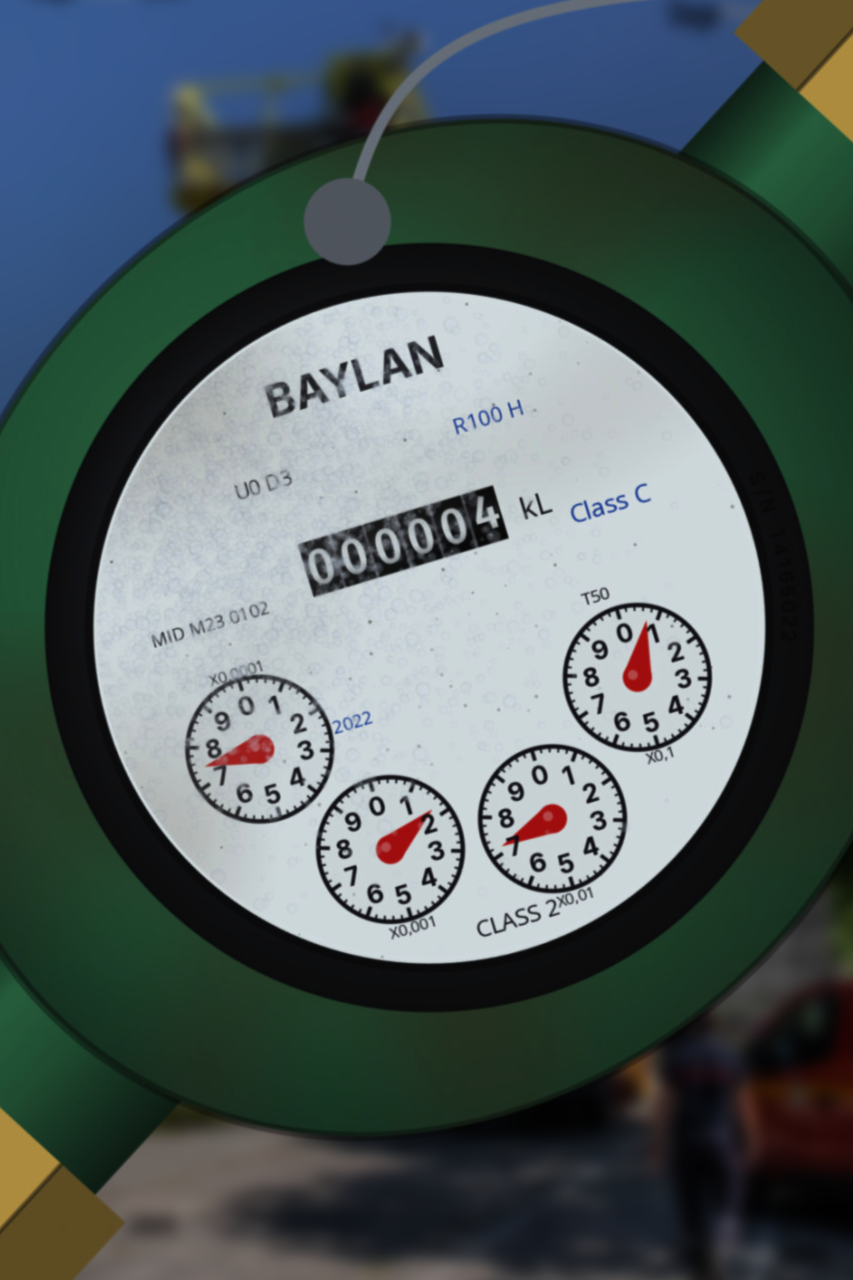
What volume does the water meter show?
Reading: 4.0717 kL
